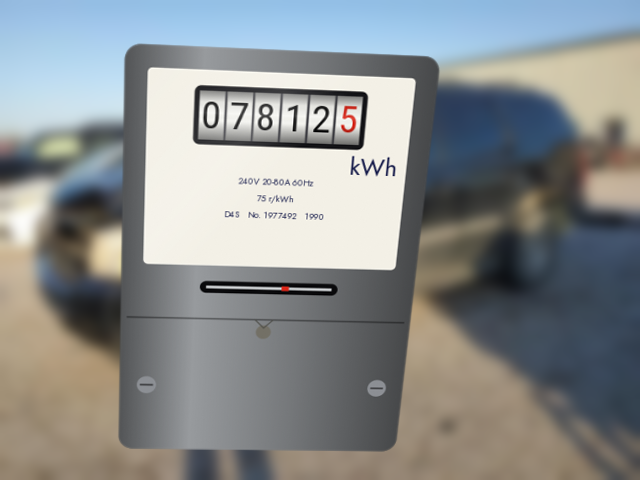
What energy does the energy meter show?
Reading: 7812.5 kWh
